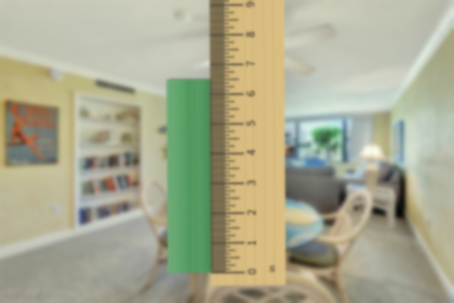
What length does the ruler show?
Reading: 6.5 in
